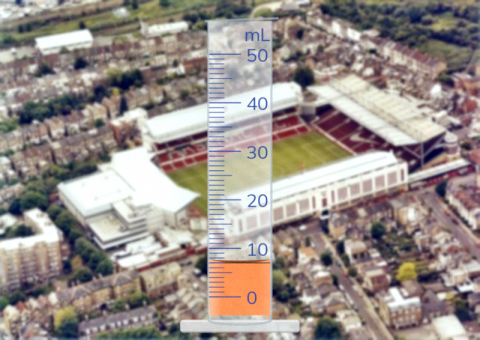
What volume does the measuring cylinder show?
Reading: 7 mL
